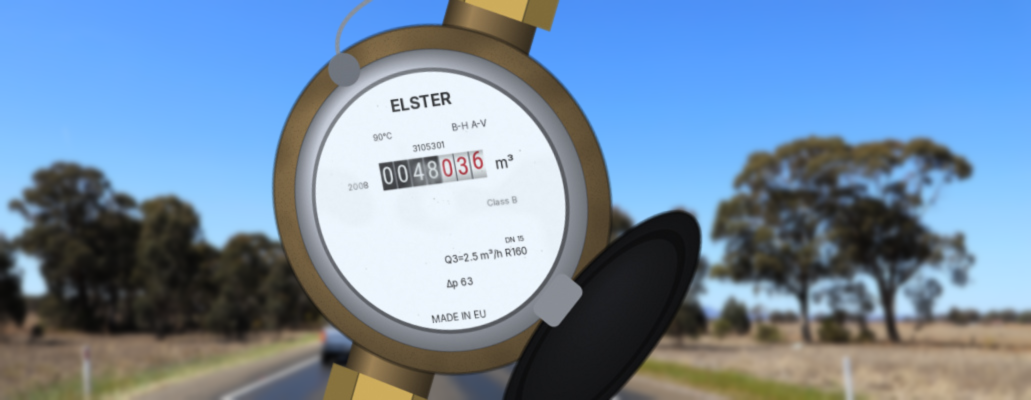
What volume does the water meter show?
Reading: 48.036 m³
